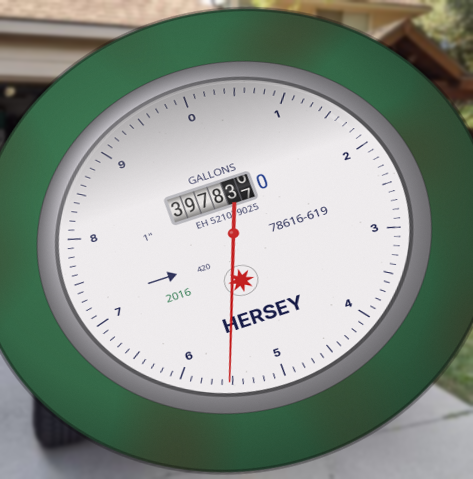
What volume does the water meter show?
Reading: 3978365.5 gal
